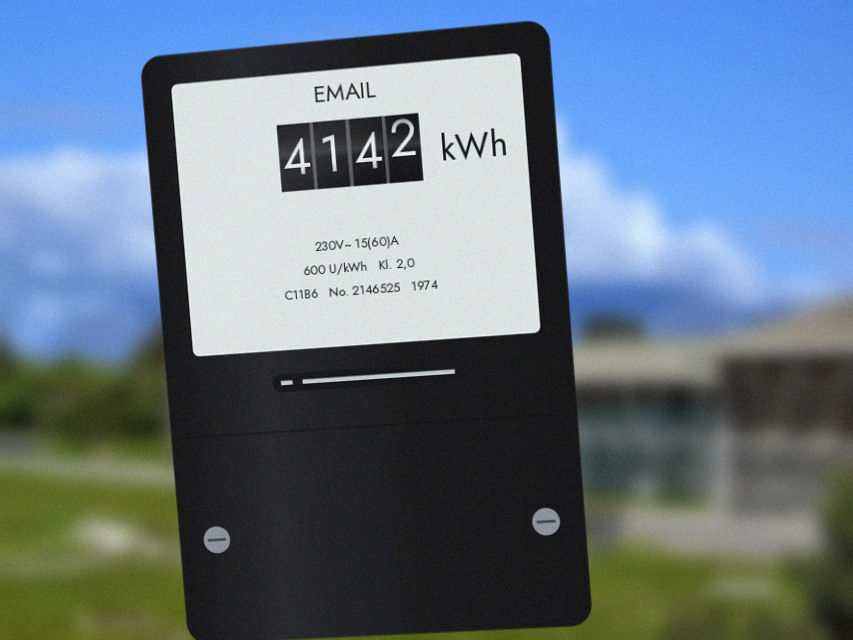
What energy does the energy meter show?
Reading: 4142 kWh
